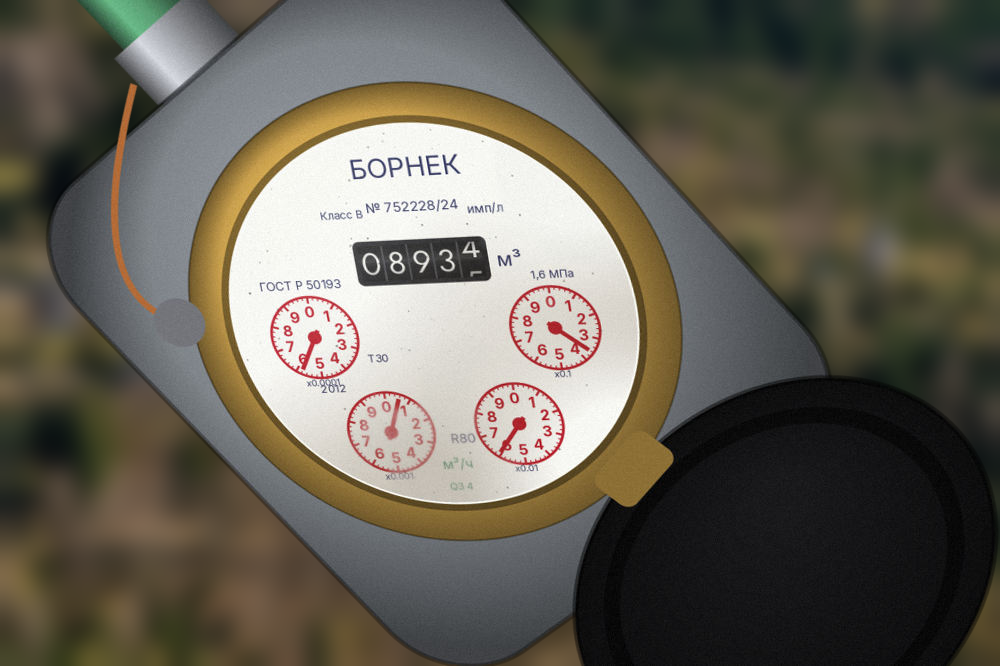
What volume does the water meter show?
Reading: 8934.3605 m³
